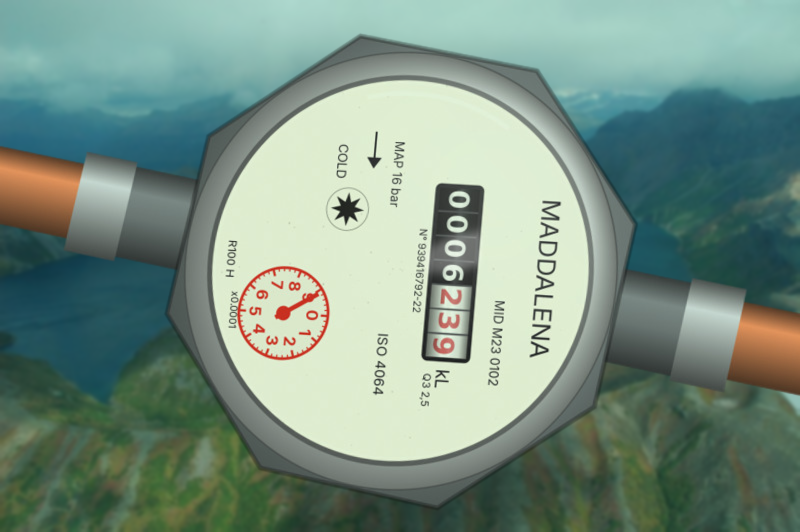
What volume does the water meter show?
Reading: 6.2389 kL
